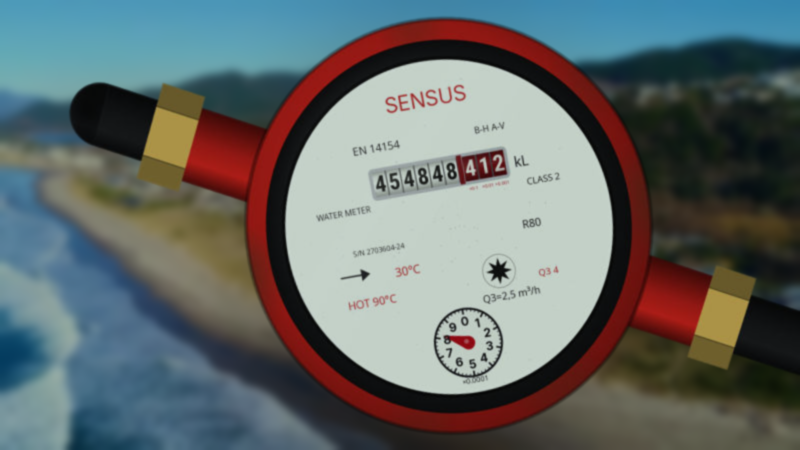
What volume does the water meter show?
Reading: 454848.4128 kL
